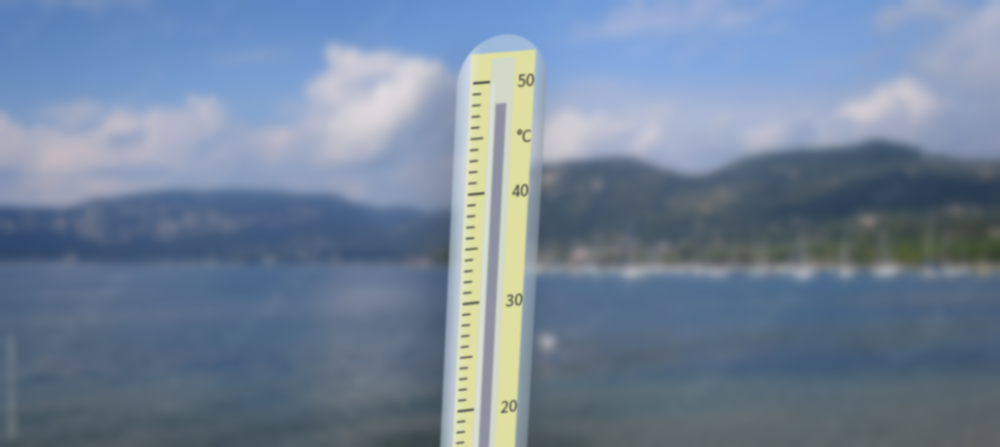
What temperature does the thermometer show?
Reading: 48 °C
